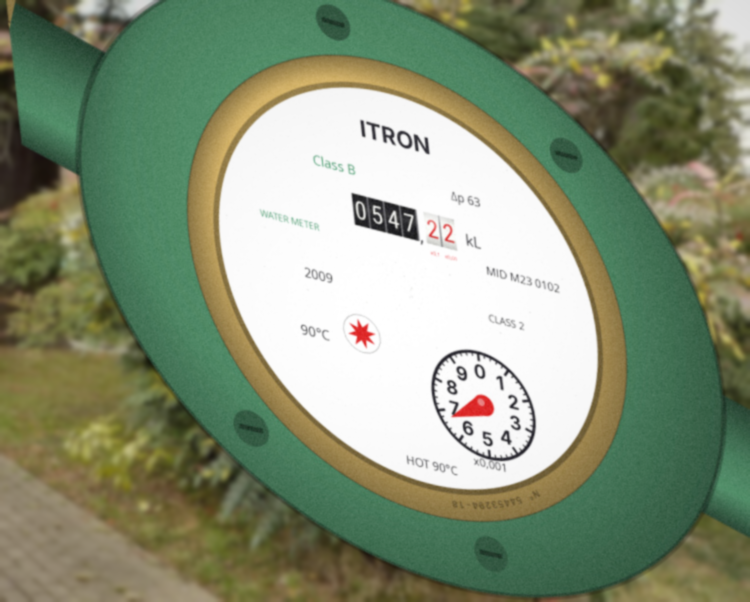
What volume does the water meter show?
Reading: 547.226 kL
